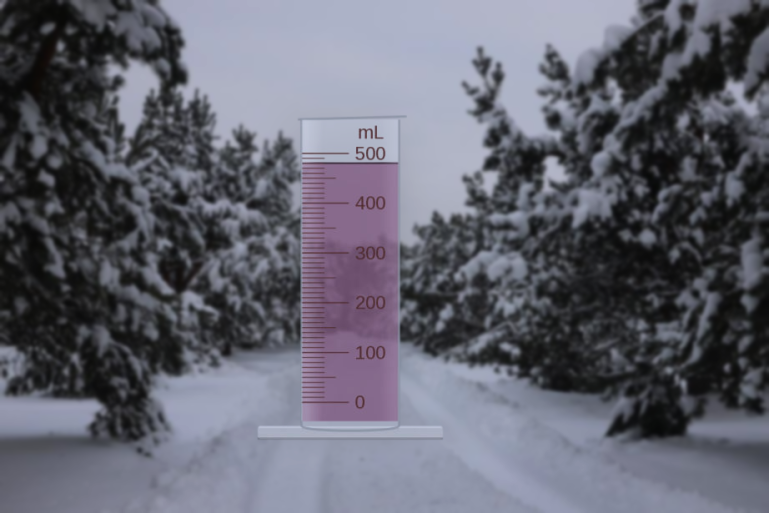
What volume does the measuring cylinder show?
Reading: 480 mL
